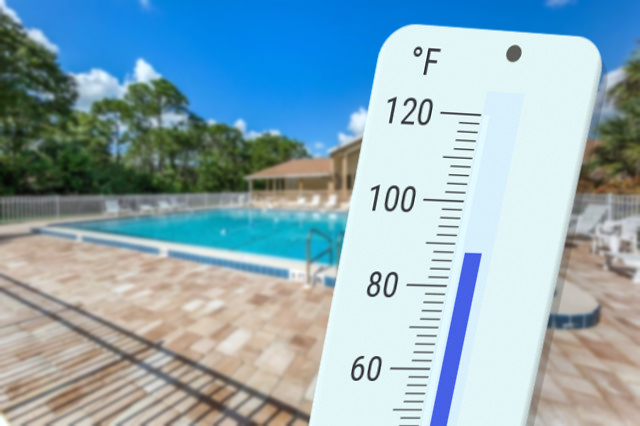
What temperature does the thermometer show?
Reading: 88 °F
